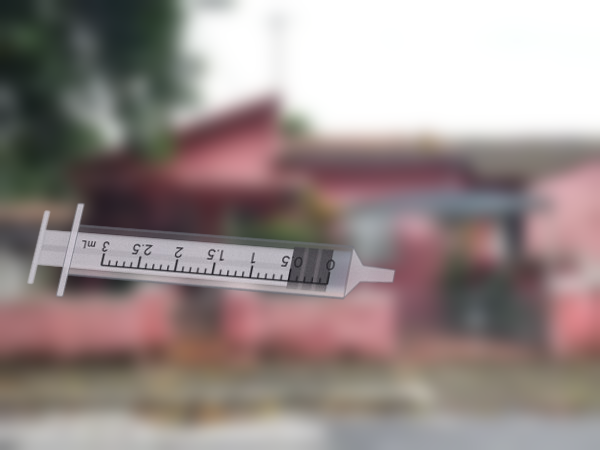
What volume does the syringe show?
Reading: 0 mL
